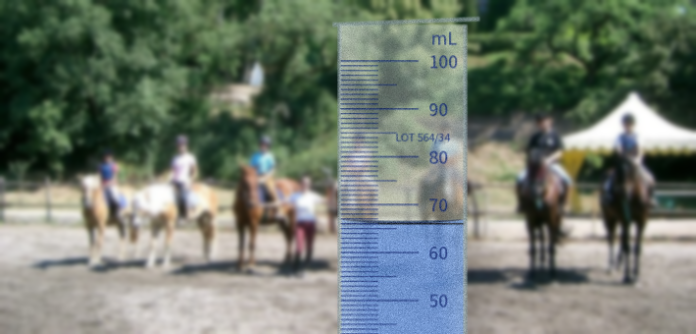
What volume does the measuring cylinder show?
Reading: 66 mL
